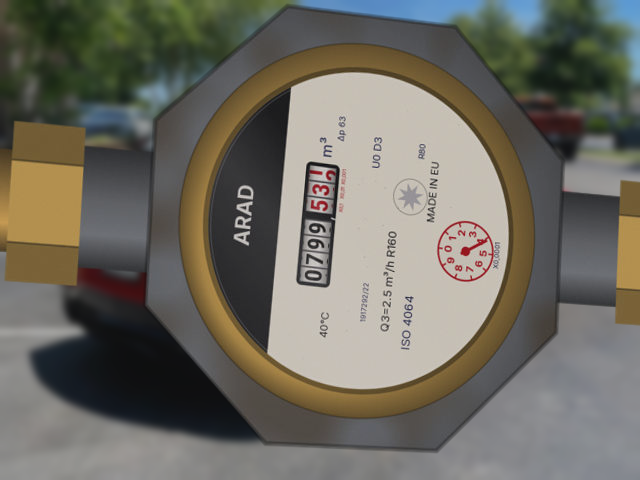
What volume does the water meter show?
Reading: 799.5314 m³
